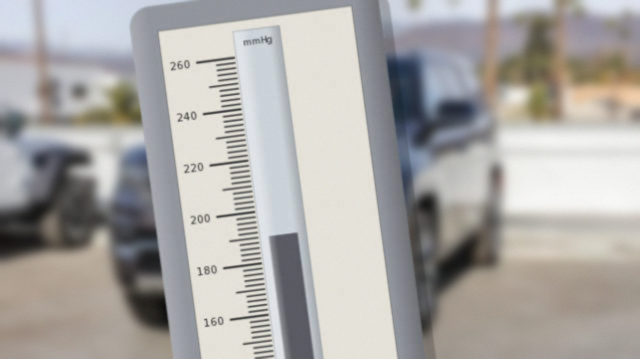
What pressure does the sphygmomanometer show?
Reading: 190 mmHg
